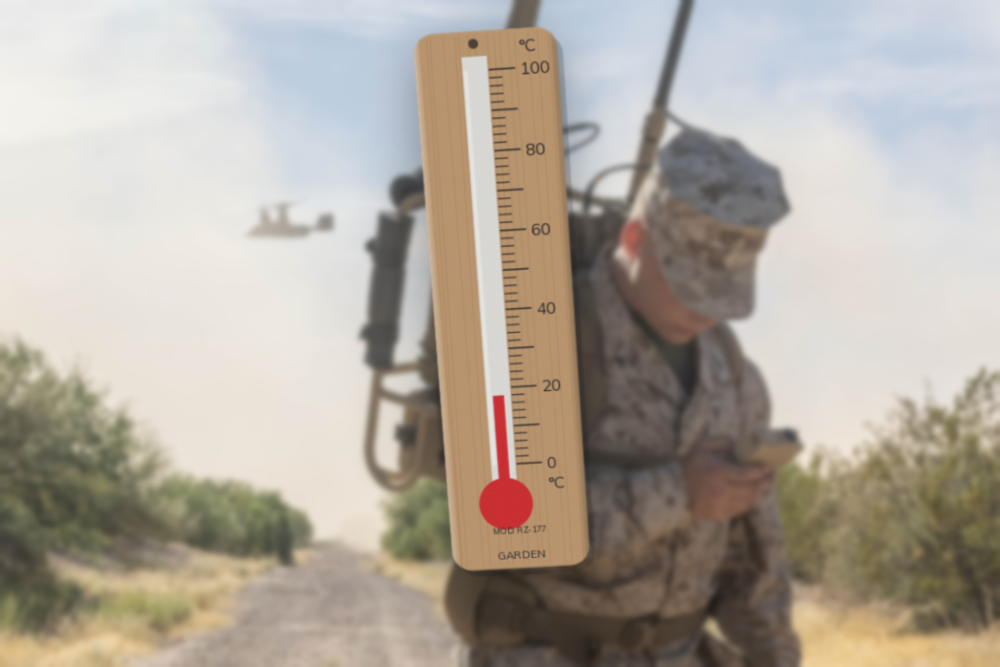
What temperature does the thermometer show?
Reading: 18 °C
